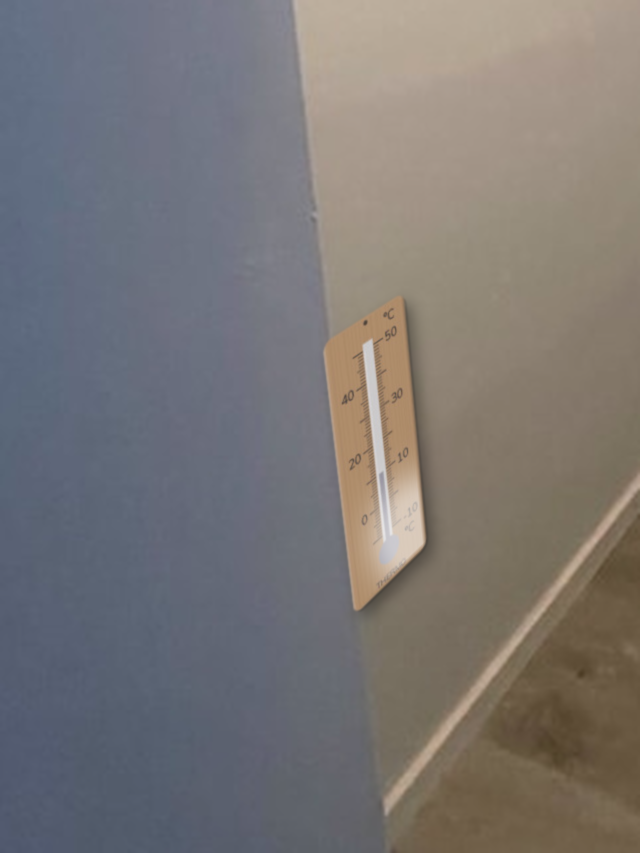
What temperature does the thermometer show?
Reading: 10 °C
